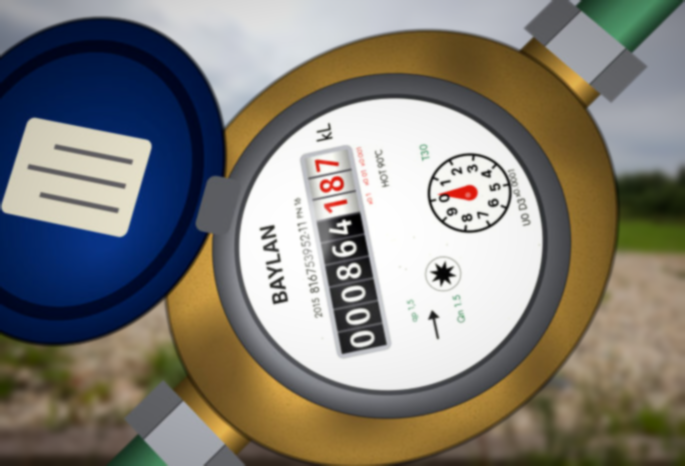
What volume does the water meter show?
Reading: 864.1870 kL
